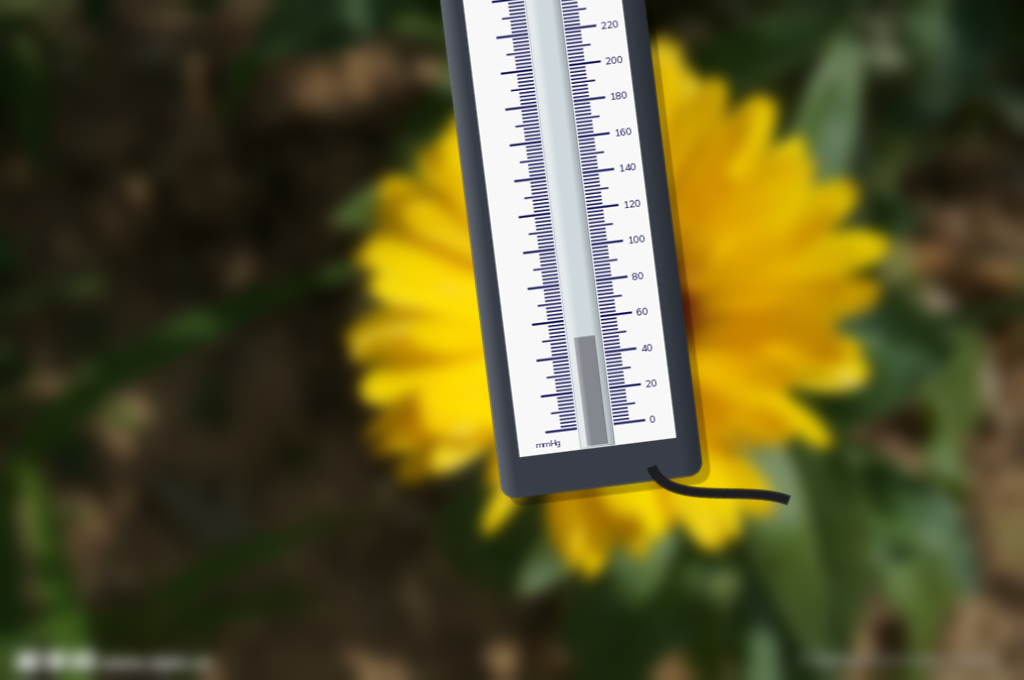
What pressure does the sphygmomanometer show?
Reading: 50 mmHg
